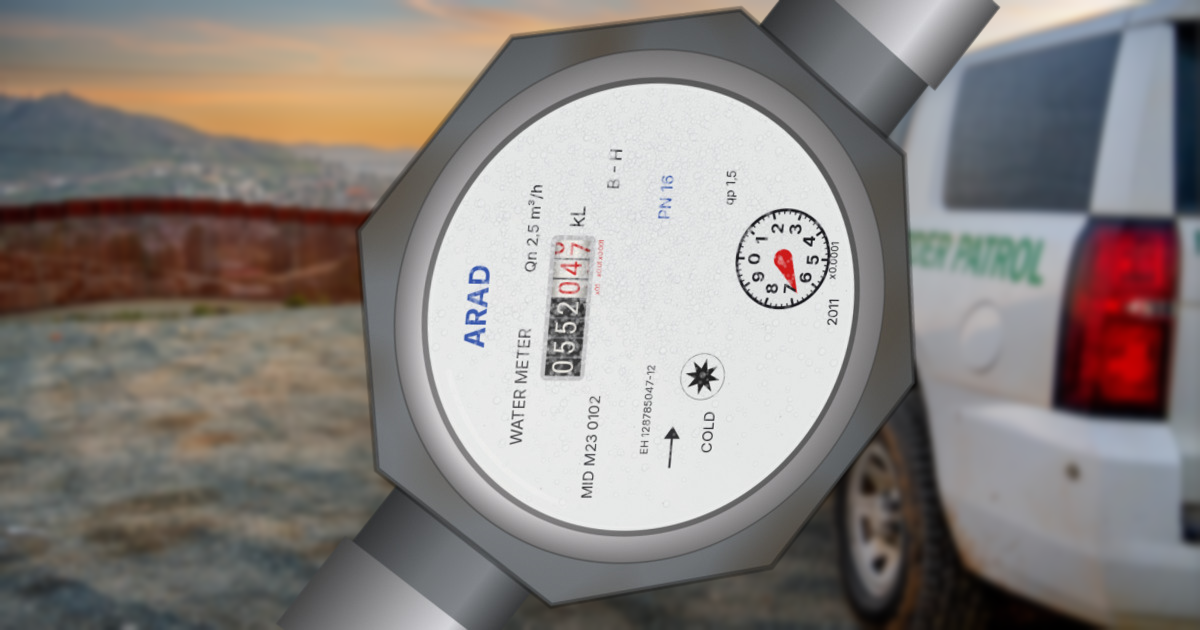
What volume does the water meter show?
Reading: 552.0466 kL
